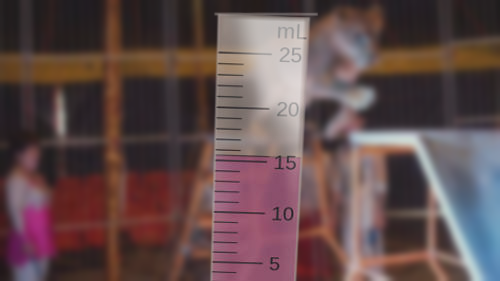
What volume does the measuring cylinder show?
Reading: 15.5 mL
